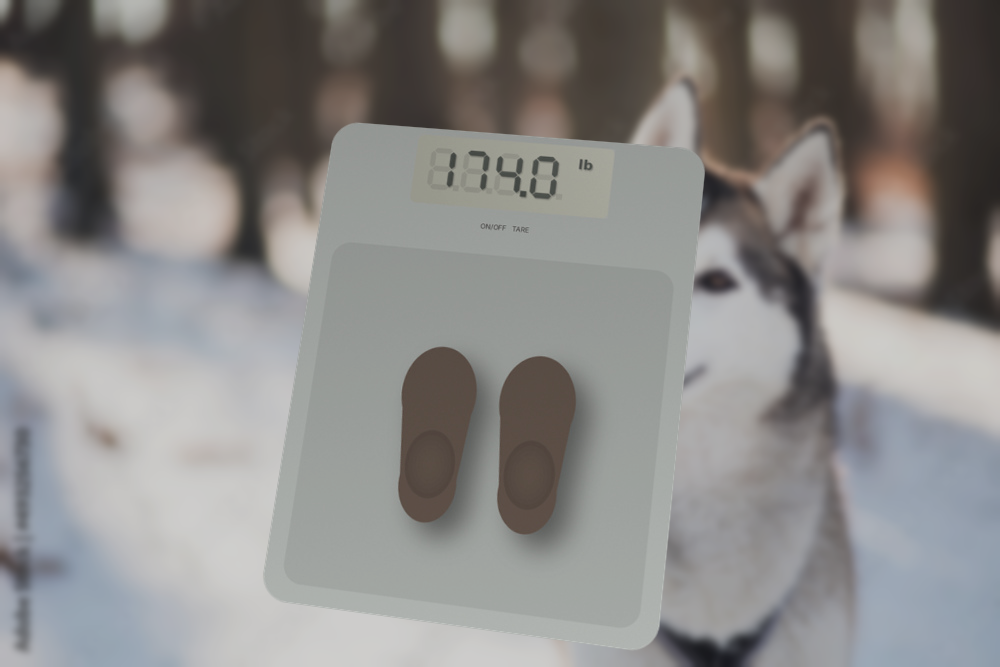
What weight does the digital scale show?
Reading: 174.0 lb
